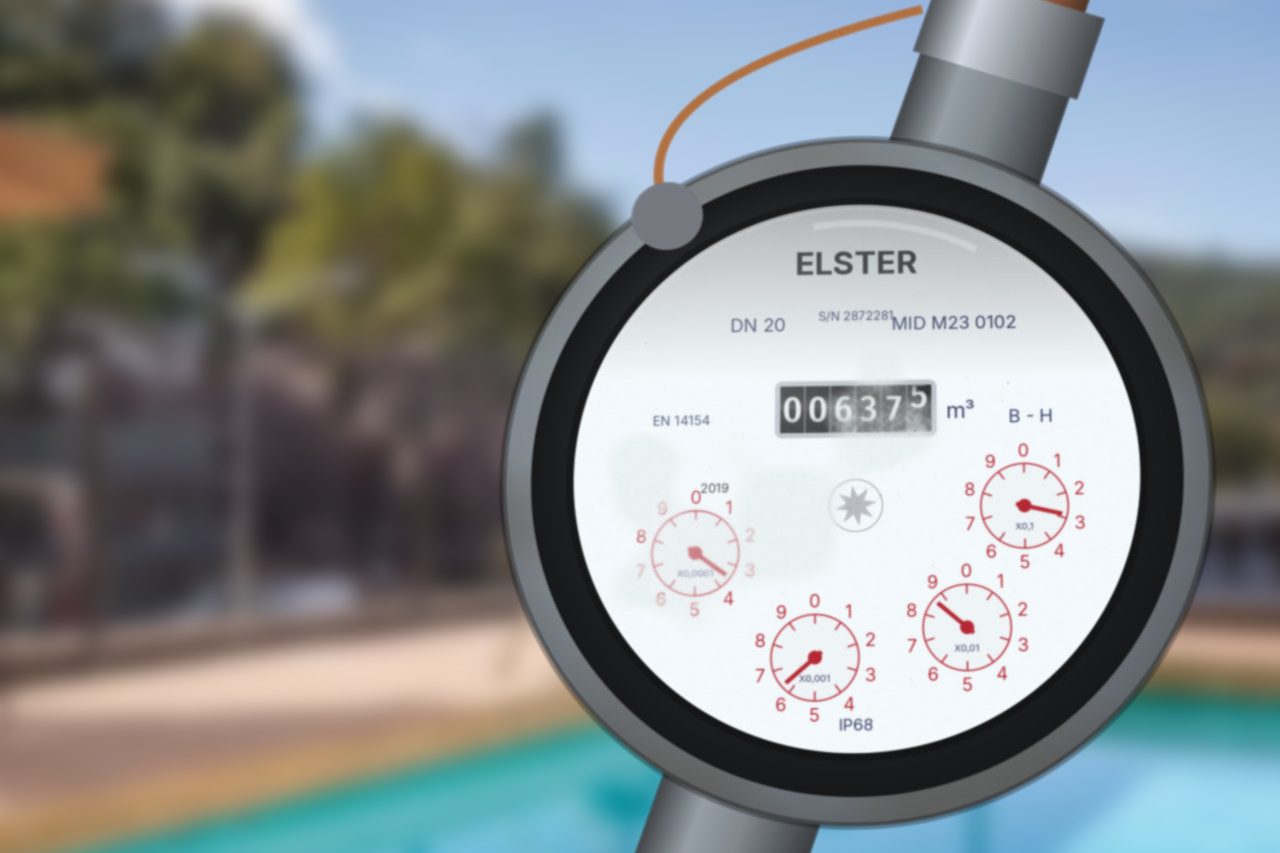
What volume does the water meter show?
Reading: 6375.2863 m³
